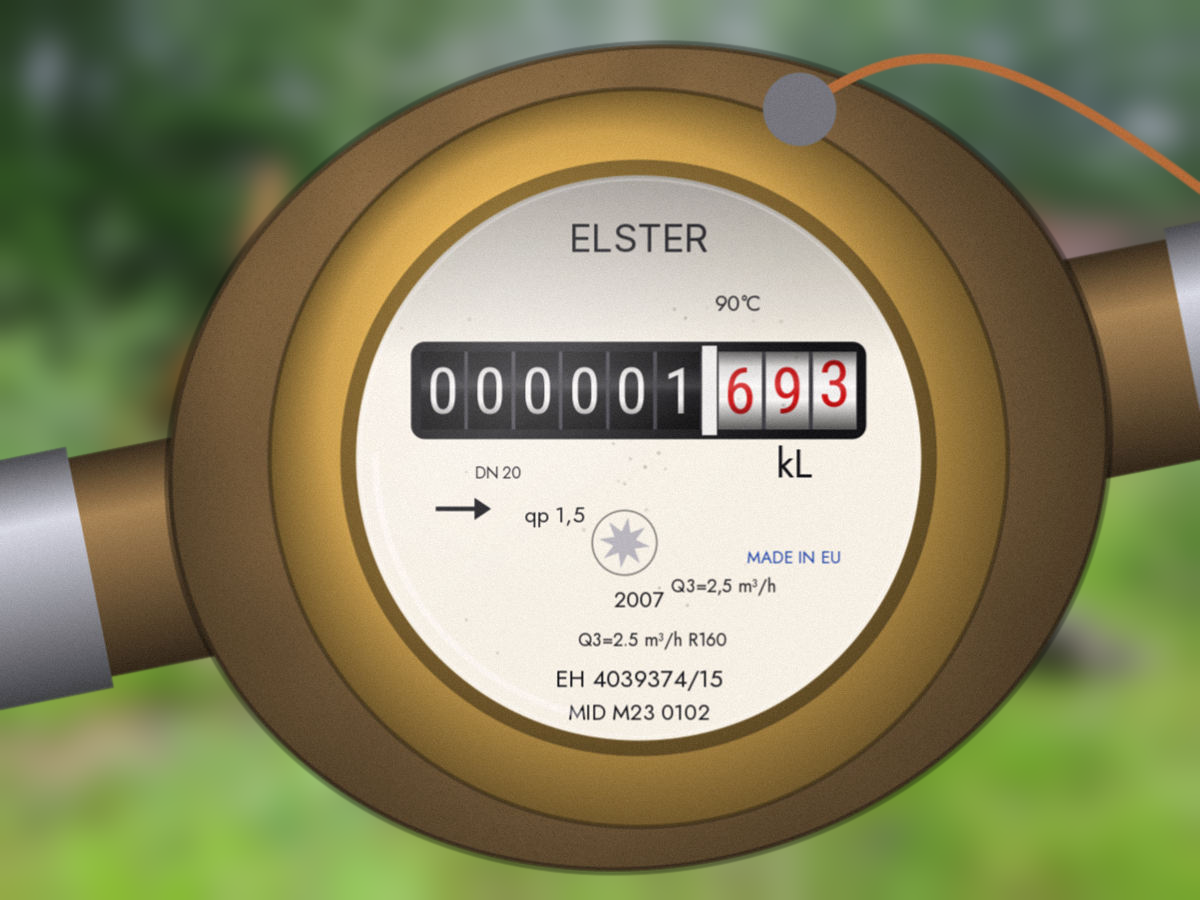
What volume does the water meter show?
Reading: 1.693 kL
